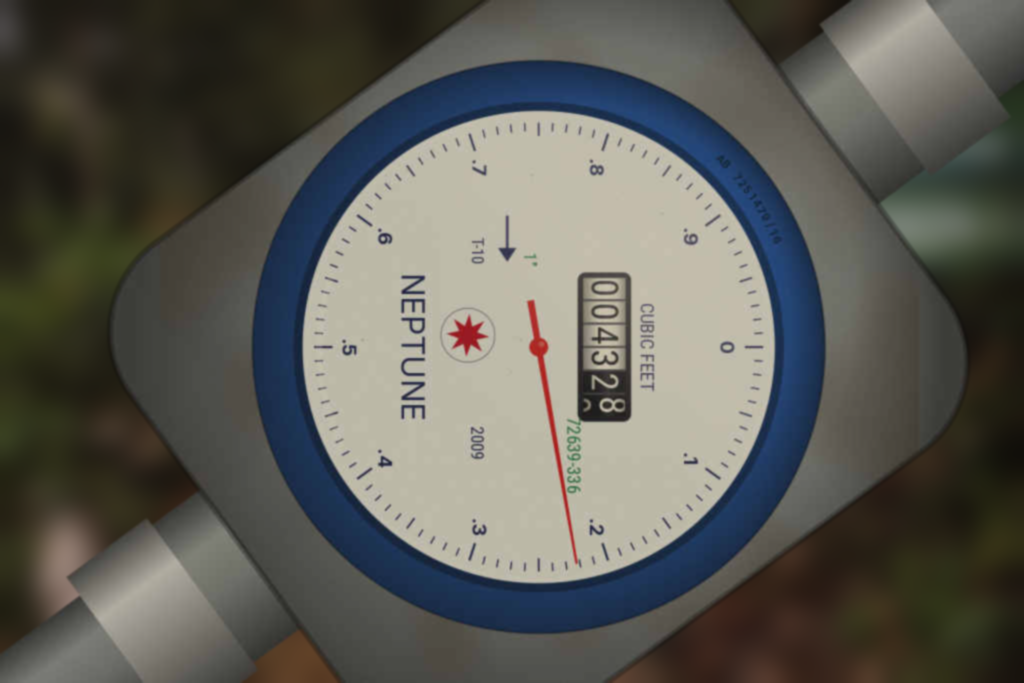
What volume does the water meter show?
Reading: 4328.22 ft³
